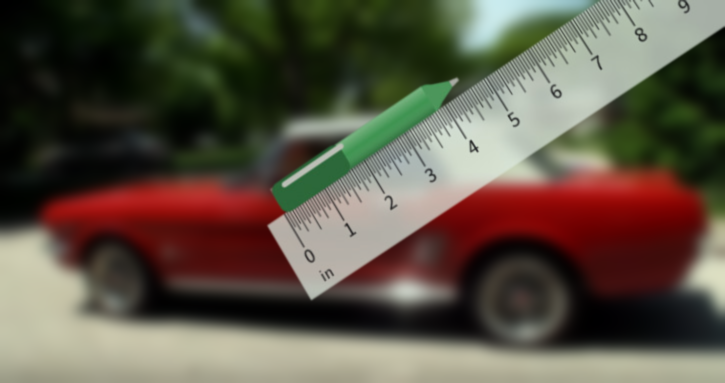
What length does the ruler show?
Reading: 4.5 in
